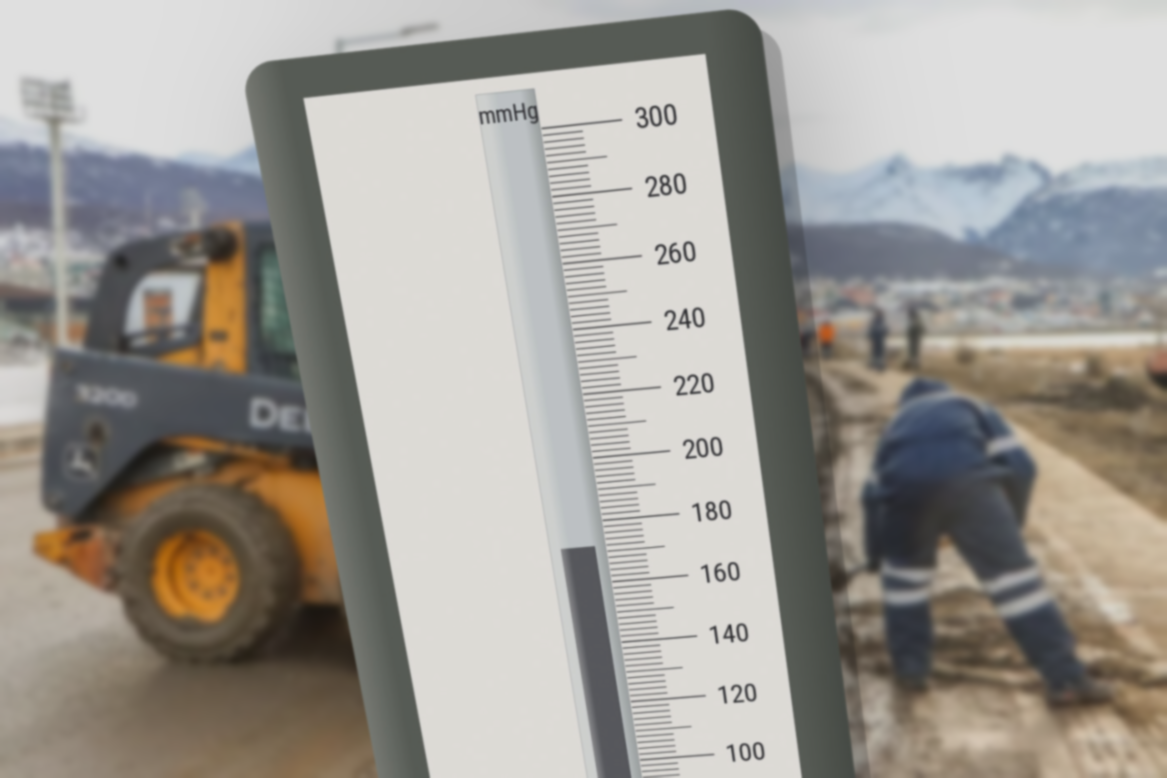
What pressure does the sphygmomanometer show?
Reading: 172 mmHg
